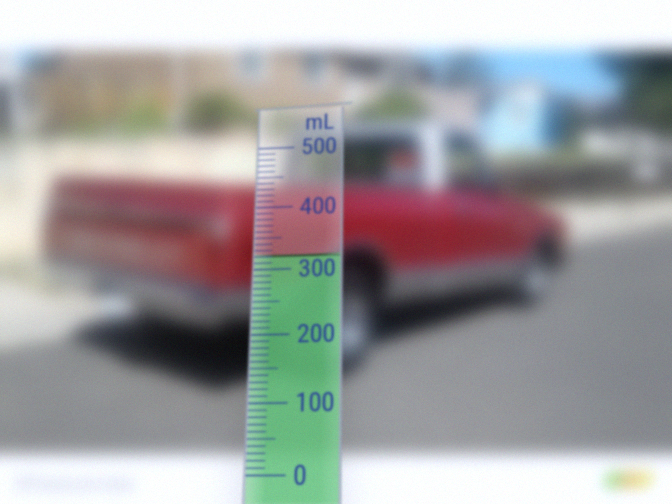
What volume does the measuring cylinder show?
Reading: 320 mL
